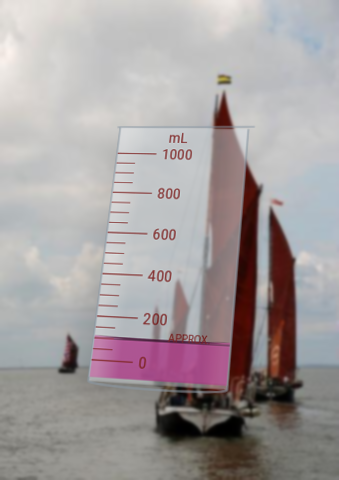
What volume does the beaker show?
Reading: 100 mL
